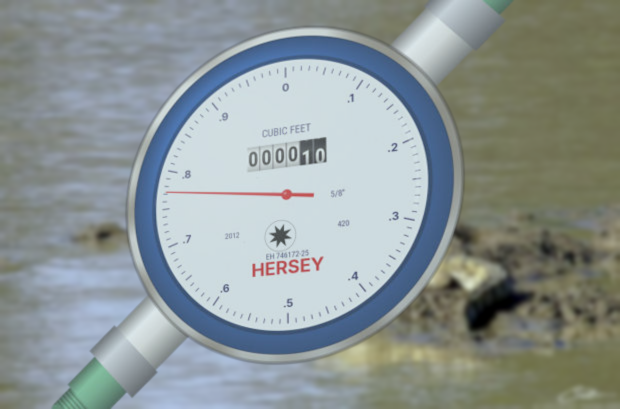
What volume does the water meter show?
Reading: 9.77 ft³
